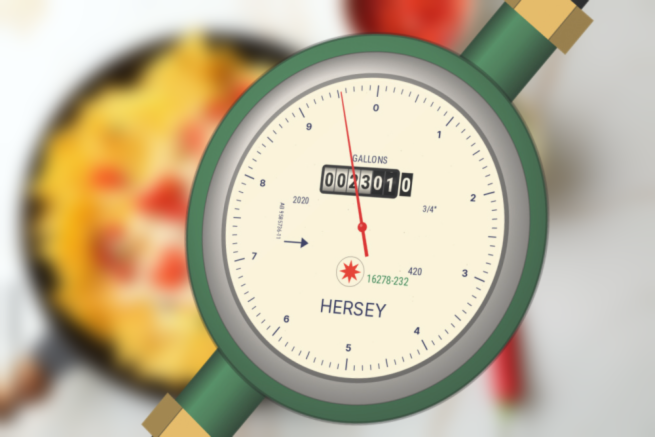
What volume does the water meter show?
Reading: 23009.5 gal
